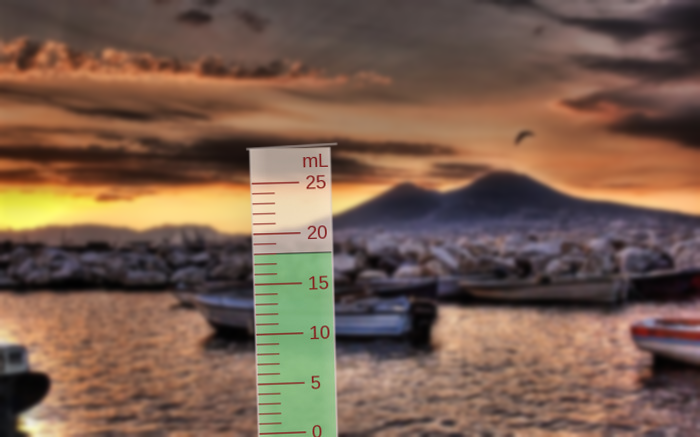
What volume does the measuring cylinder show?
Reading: 18 mL
